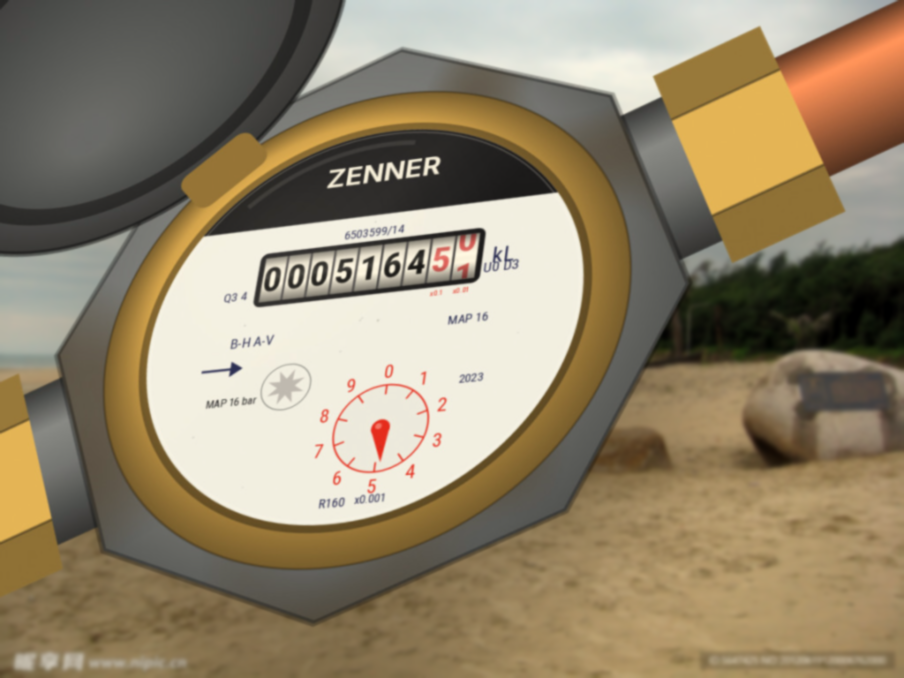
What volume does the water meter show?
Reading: 5164.504 kL
